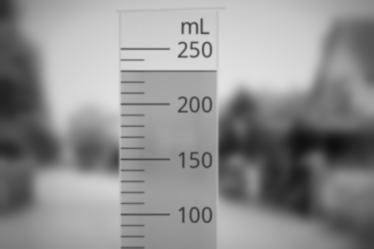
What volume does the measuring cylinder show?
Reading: 230 mL
